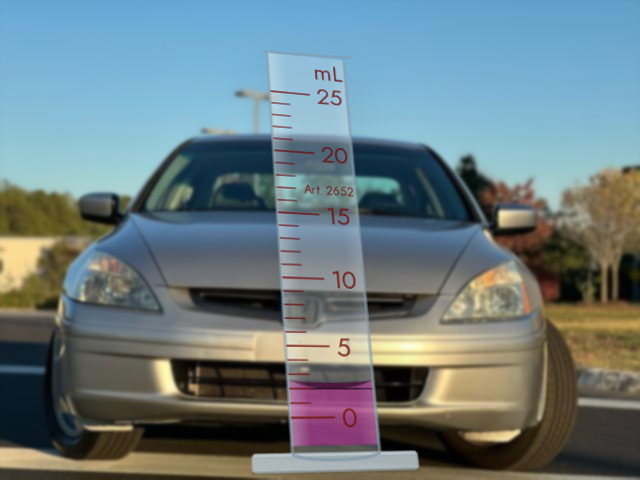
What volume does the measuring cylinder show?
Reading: 2 mL
